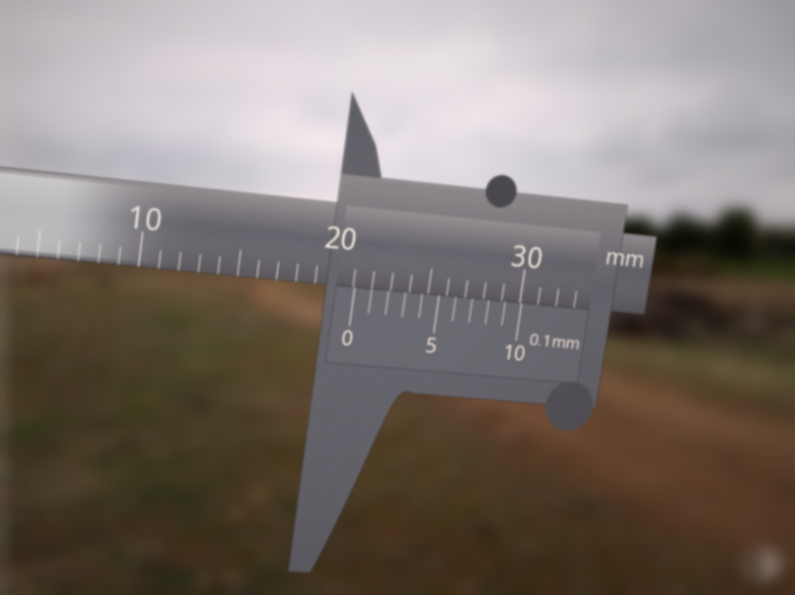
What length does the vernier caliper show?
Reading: 21.1 mm
